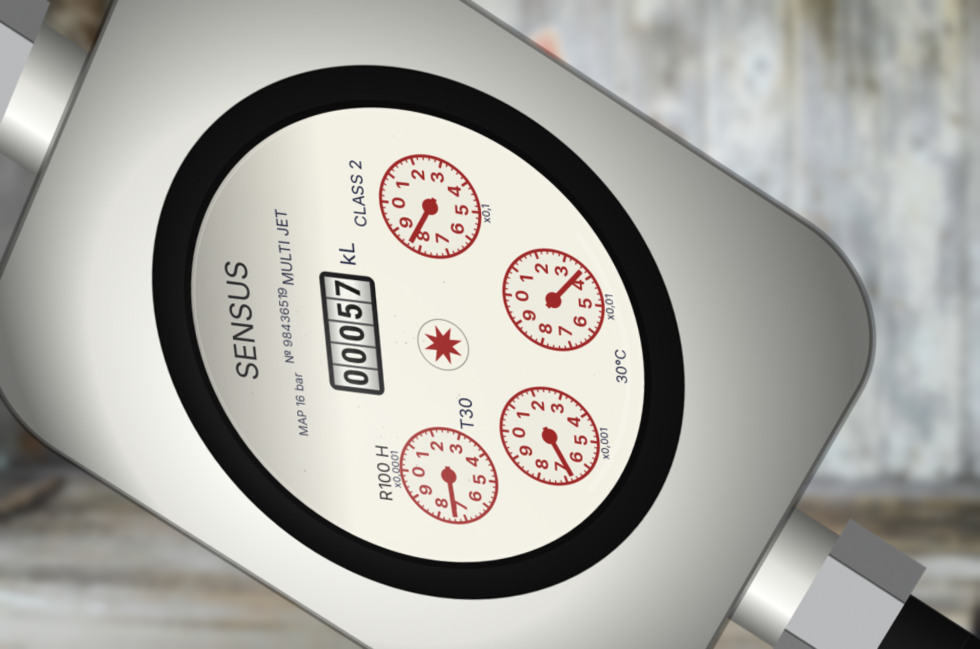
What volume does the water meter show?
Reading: 57.8367 kL
